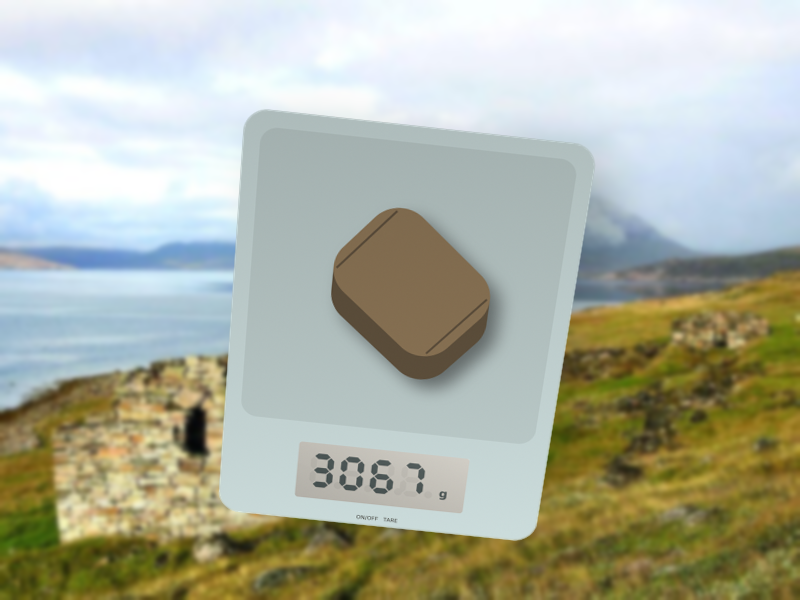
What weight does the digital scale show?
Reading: 3067 g
